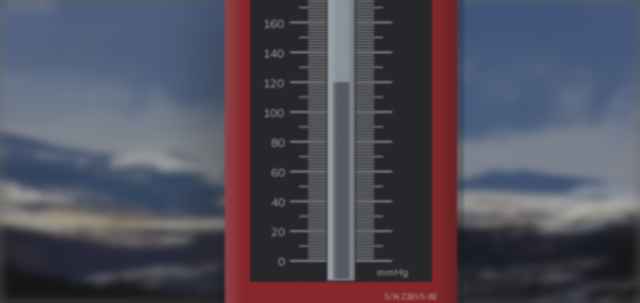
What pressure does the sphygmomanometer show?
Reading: 120 mmHg
